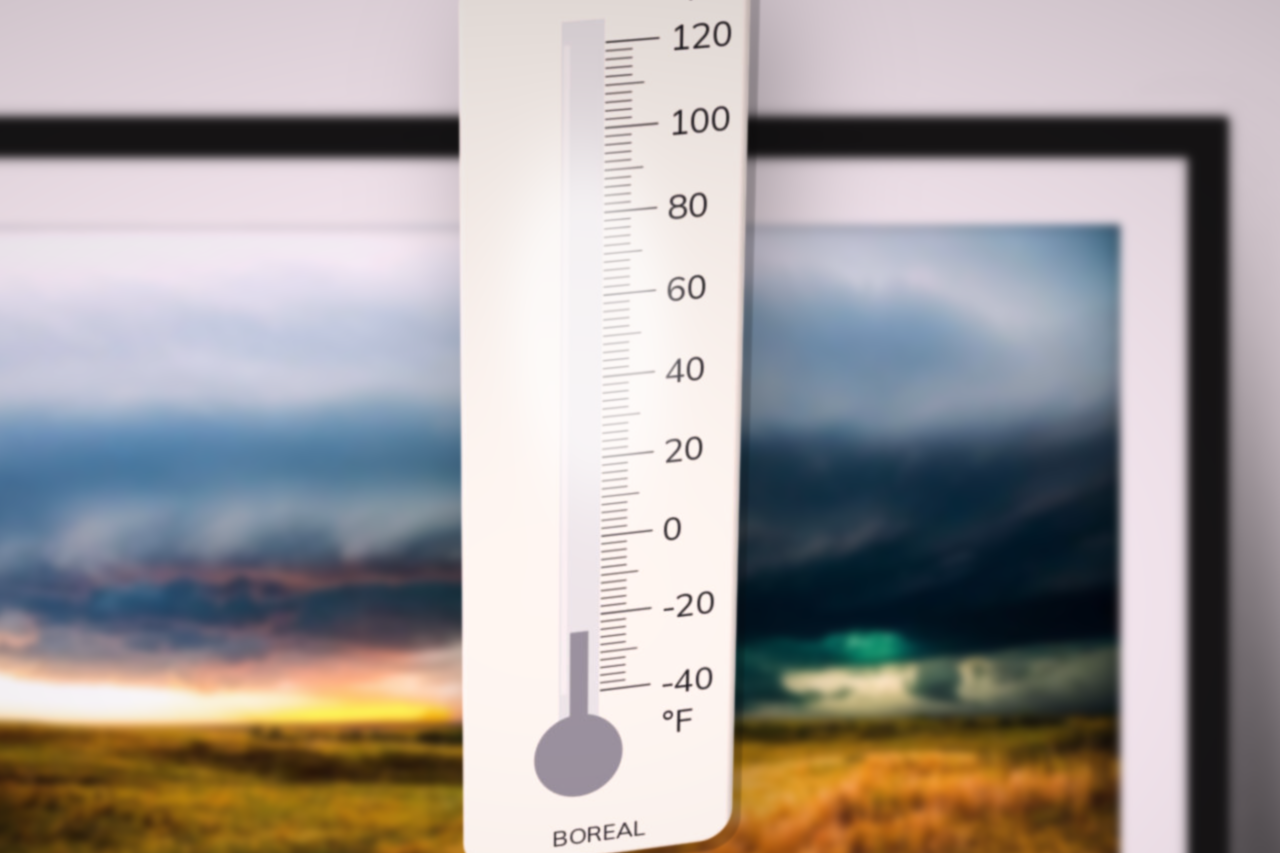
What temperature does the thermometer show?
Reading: -24 °F
